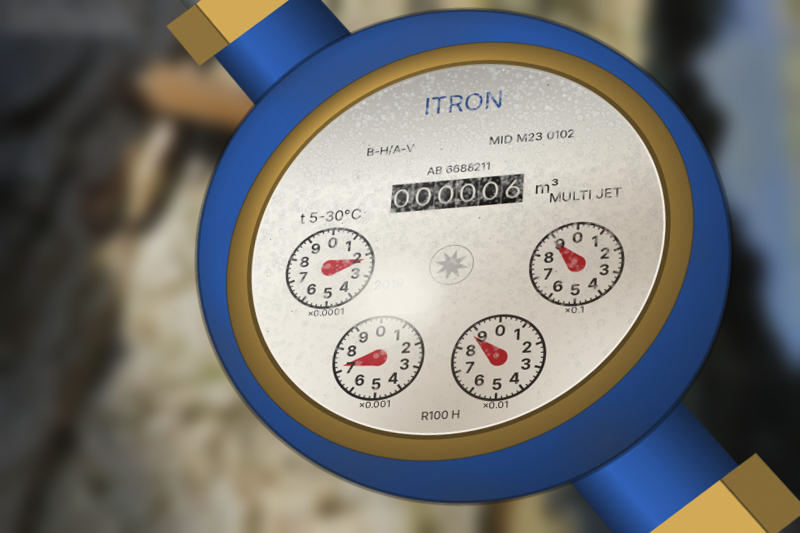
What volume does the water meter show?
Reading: 6.8872 m³
